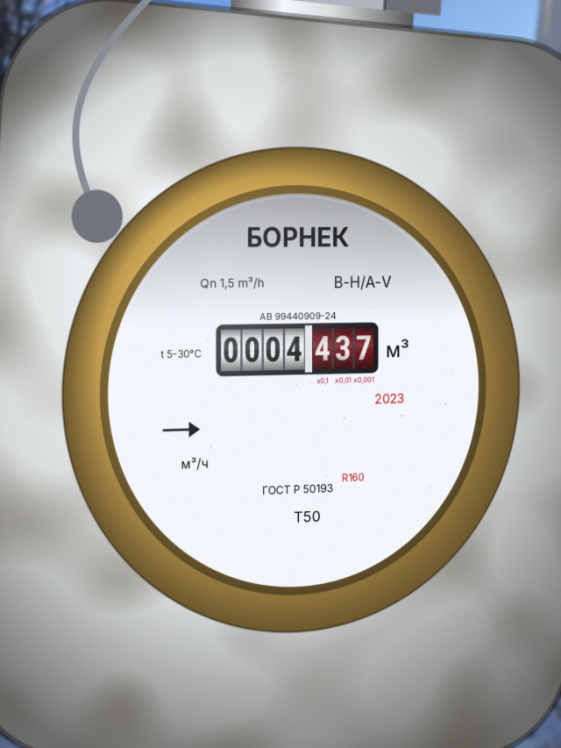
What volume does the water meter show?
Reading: 4.437 m³
